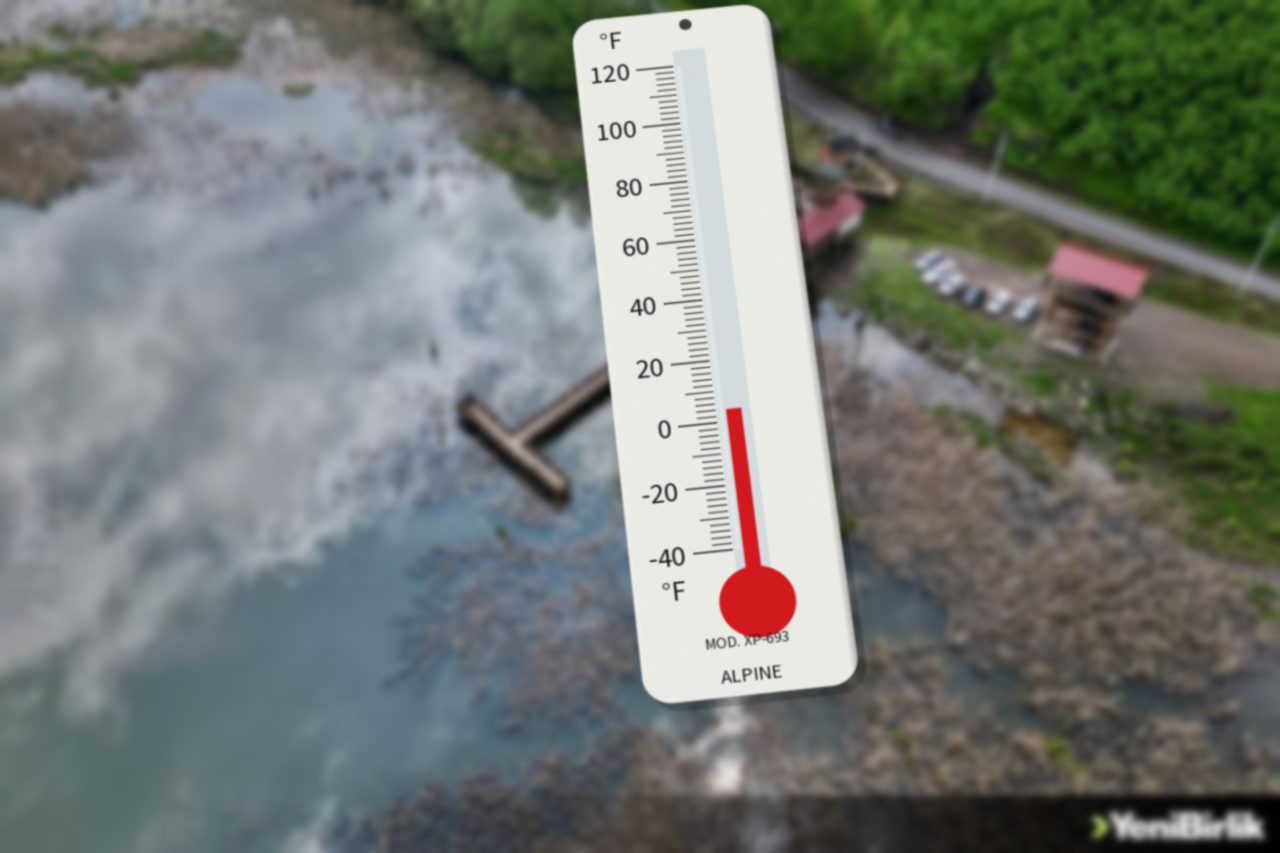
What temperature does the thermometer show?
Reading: 4 °F
